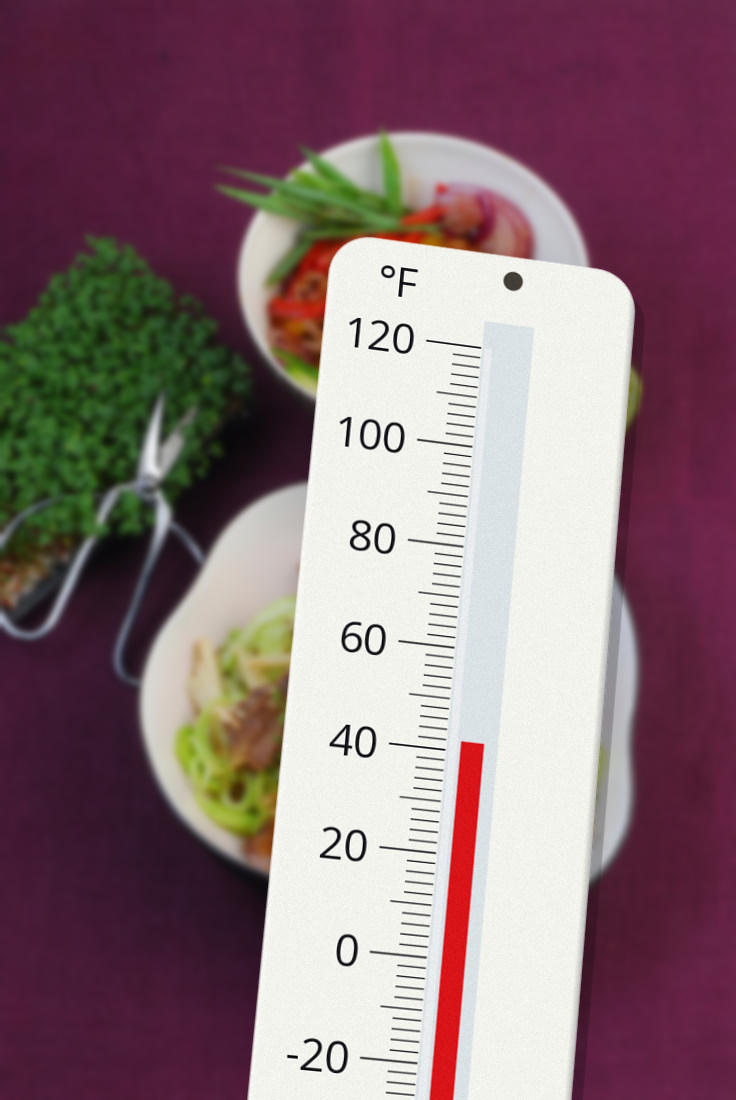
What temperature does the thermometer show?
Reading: 42 °F
